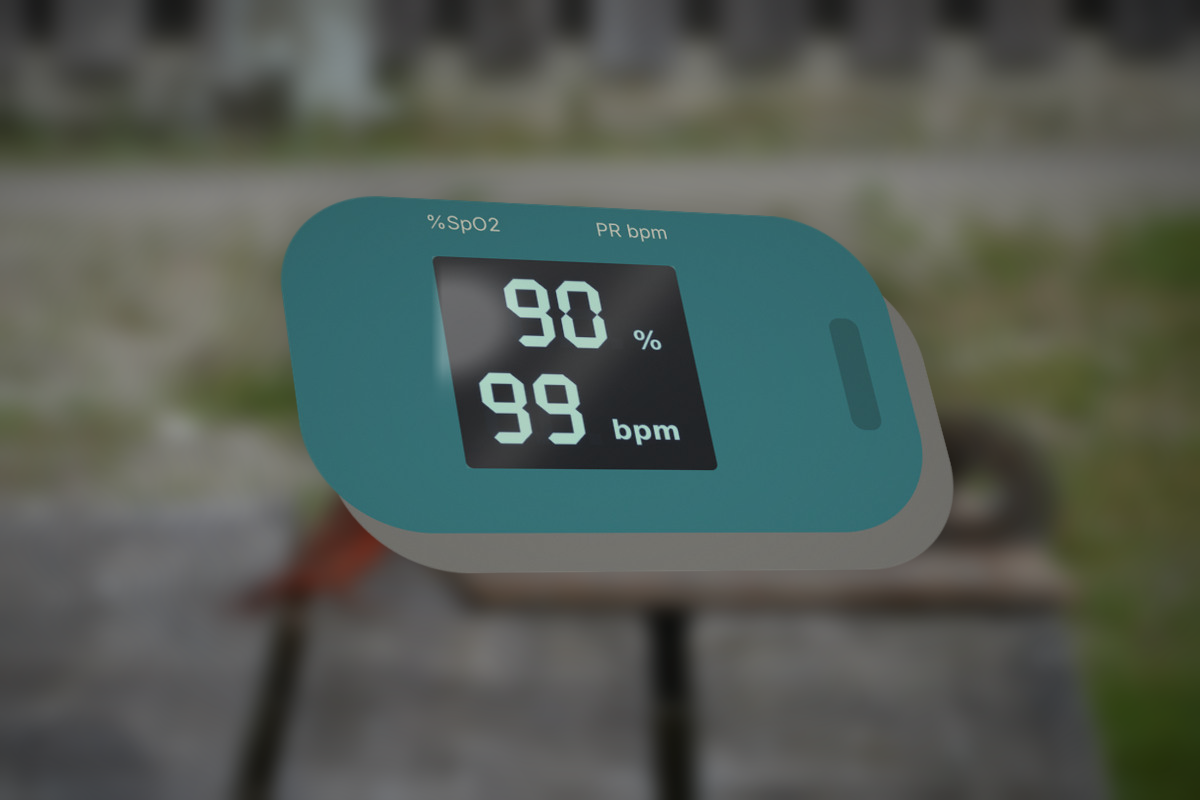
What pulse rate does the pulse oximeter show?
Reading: 99 bpm
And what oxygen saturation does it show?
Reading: 90 %
